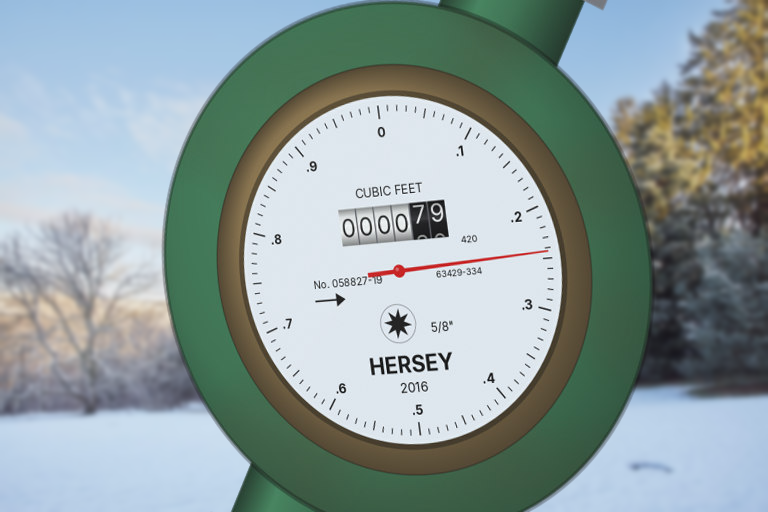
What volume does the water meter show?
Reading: 79.24 ft³
